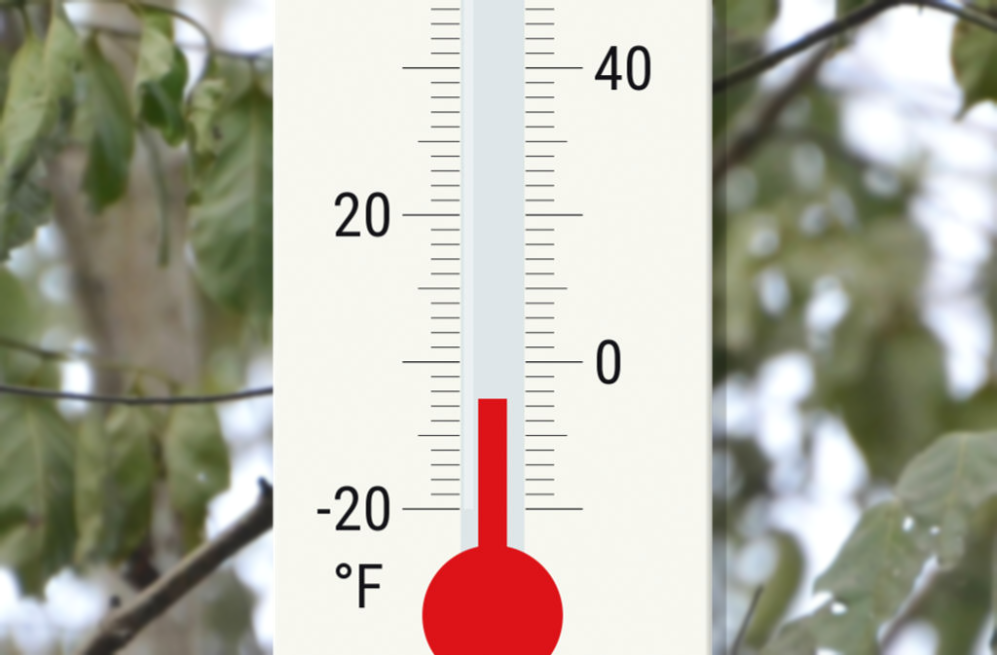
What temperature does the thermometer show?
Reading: -5 °F
